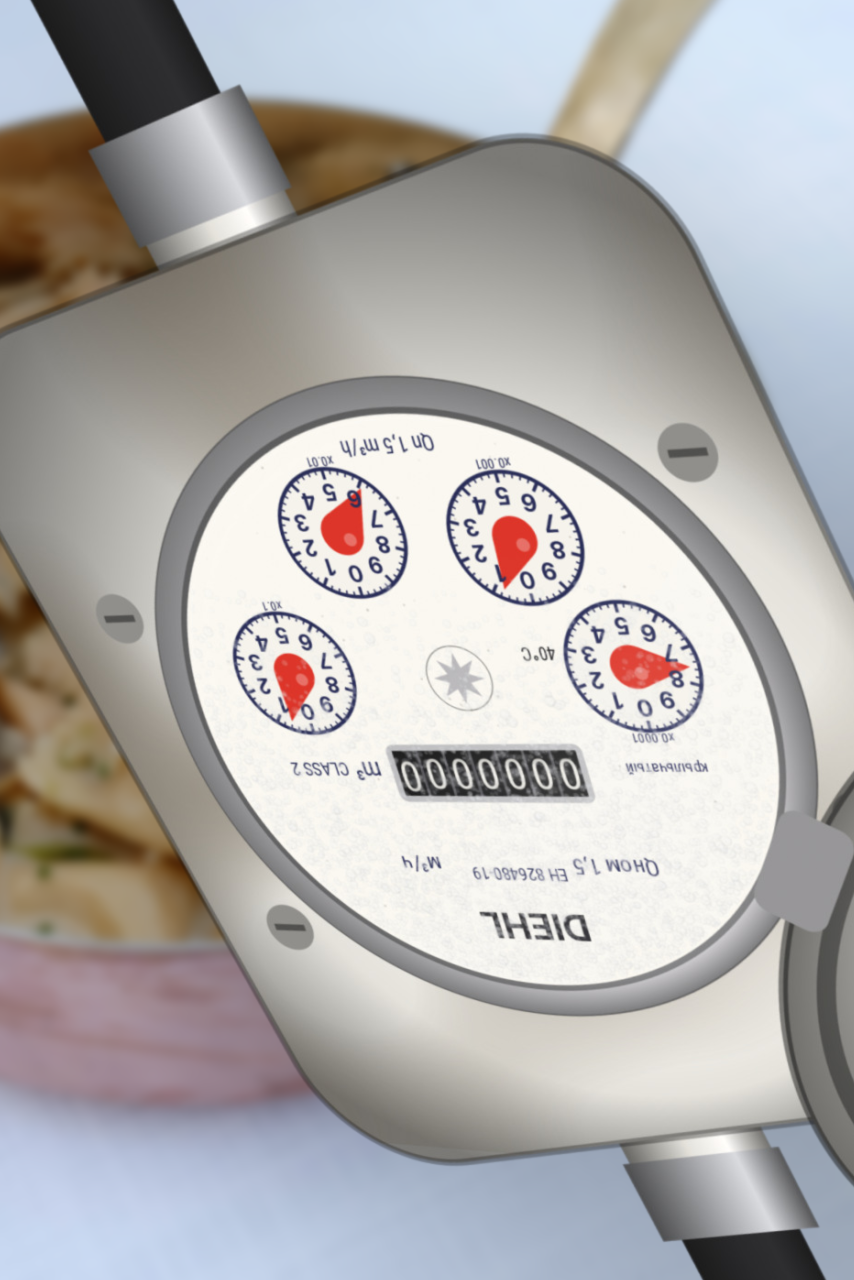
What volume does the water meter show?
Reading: 0.0607 m³
